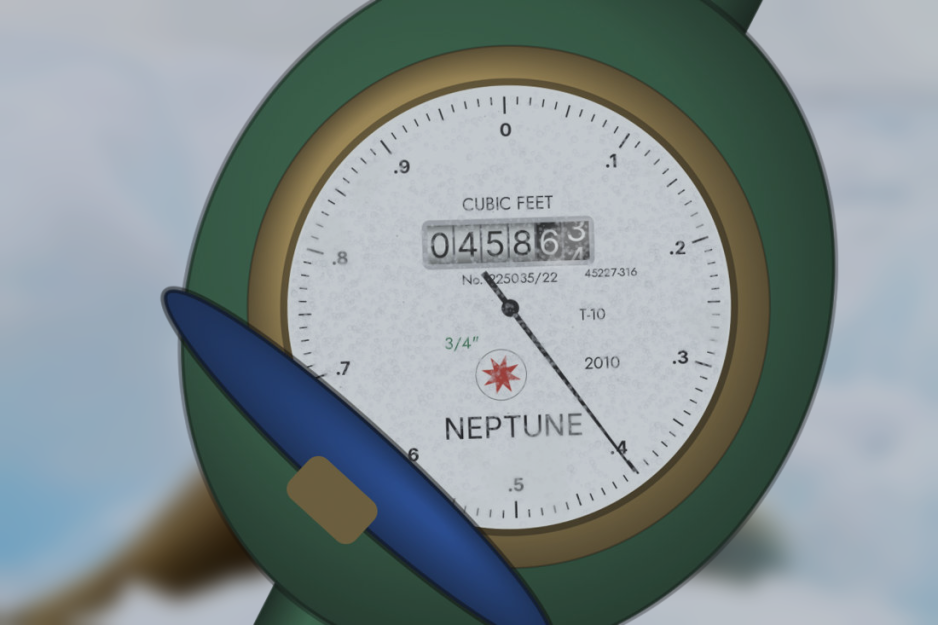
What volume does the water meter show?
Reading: 45863.40 ft³
